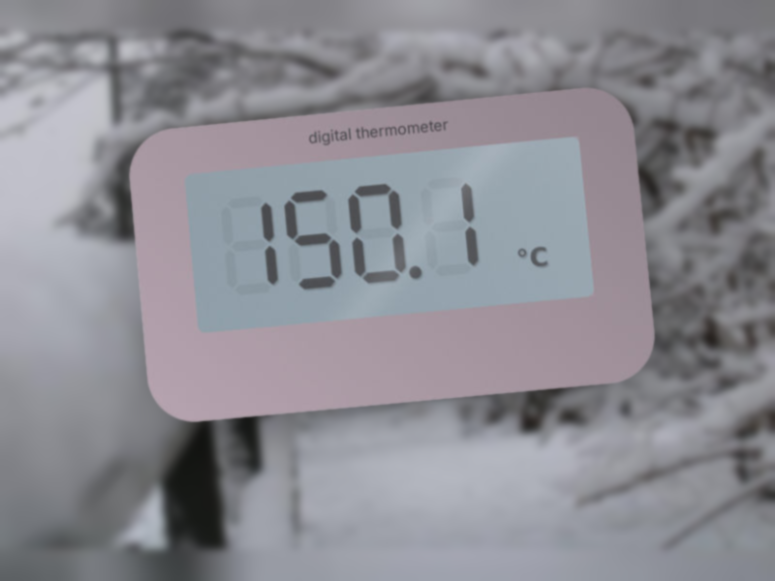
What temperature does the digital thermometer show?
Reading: 150.1 °C
